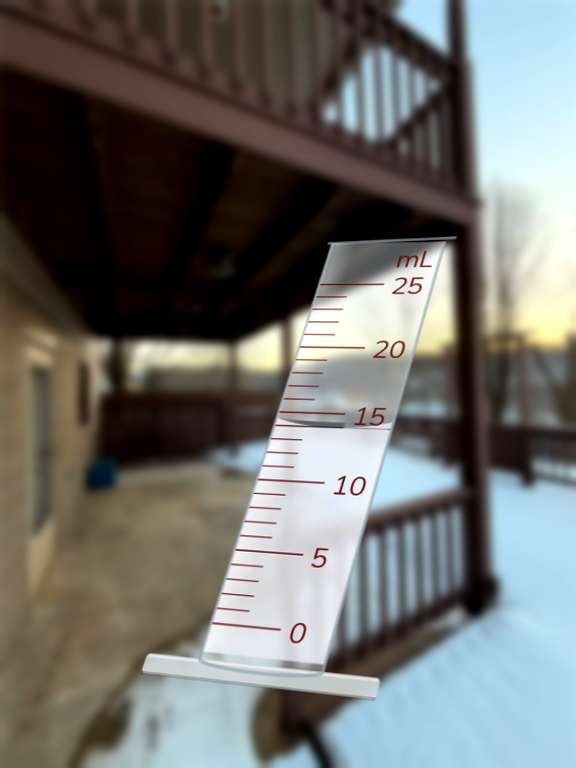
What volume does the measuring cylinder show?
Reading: 14 mL
